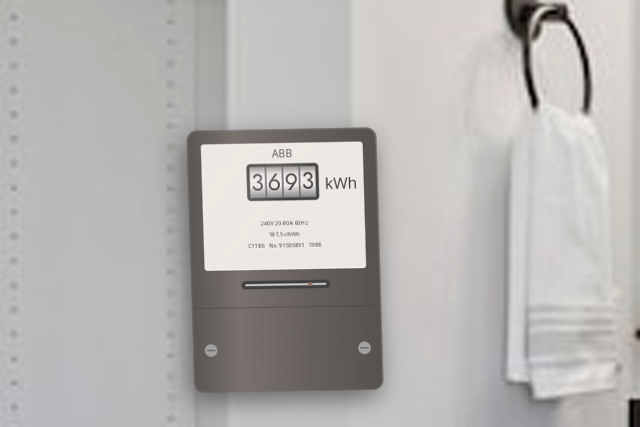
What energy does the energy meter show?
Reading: 3693 kWh
